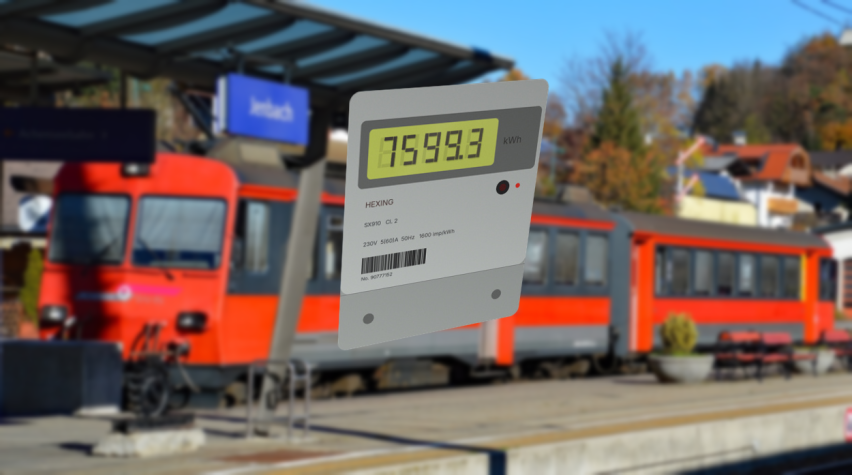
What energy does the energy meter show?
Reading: 7599.3 kWh
